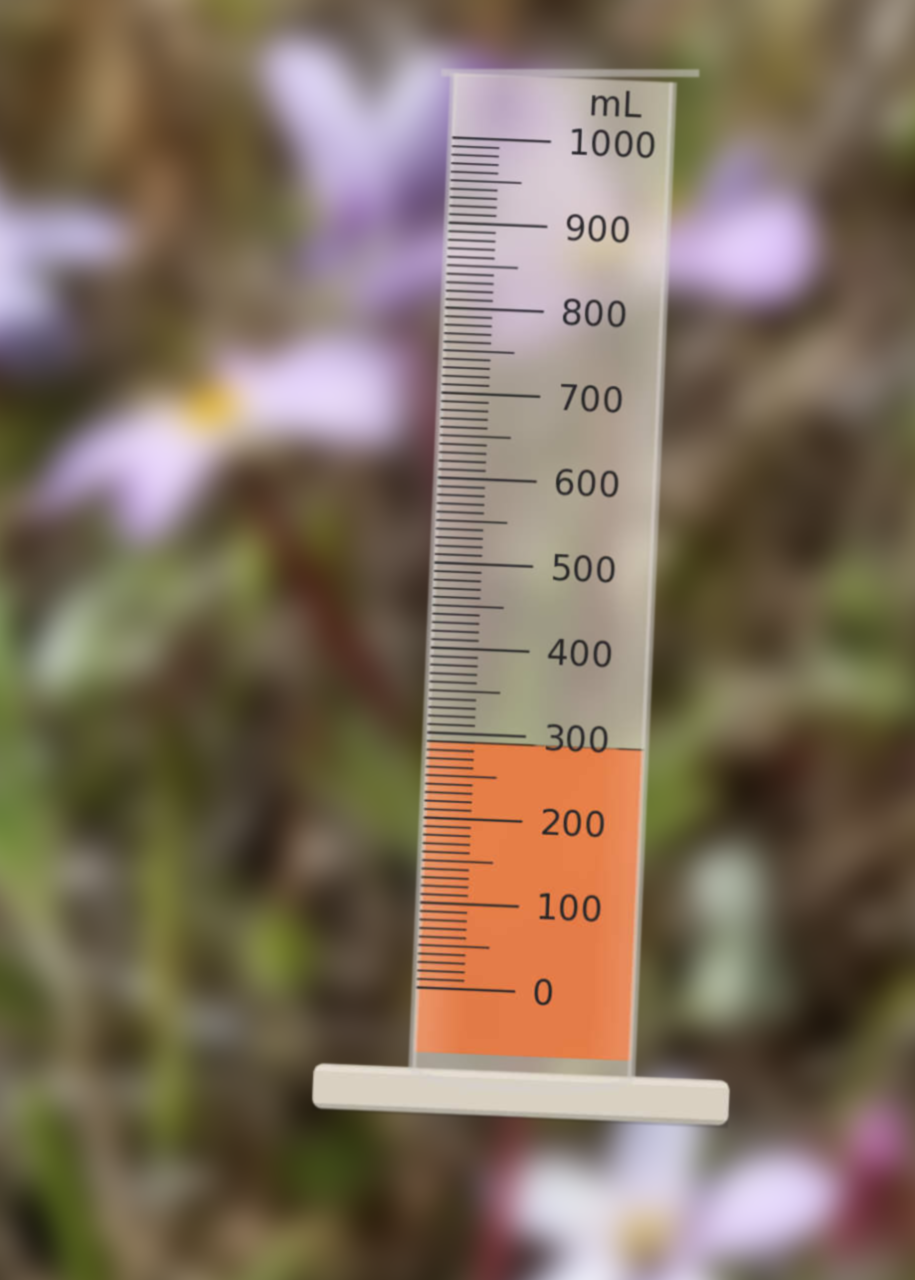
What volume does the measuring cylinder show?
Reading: 290 mL
